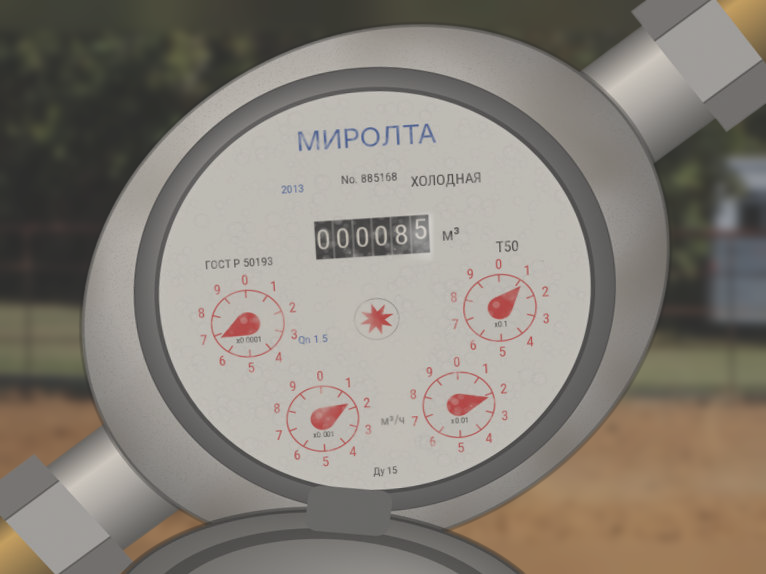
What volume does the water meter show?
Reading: 85.1216 m³
